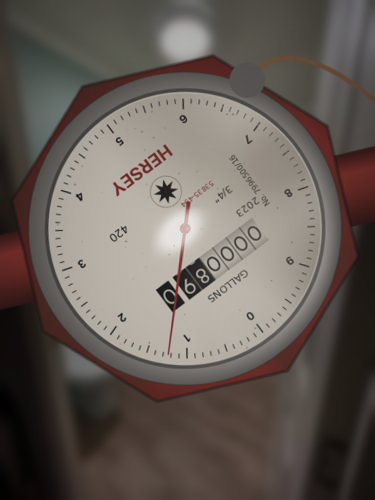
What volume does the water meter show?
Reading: 891.2 gal
